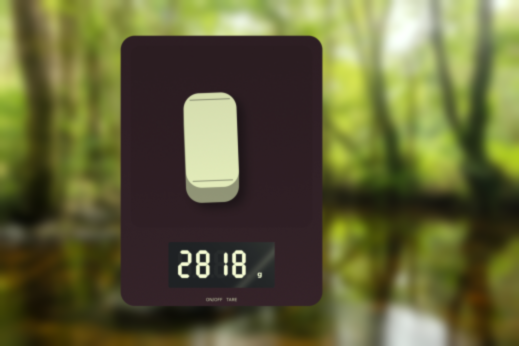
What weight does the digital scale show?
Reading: 2818 g
